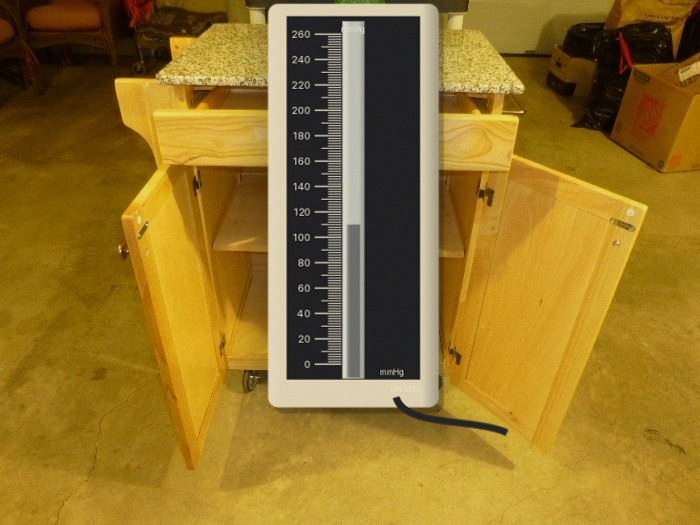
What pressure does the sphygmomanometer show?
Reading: 110 mmHg
